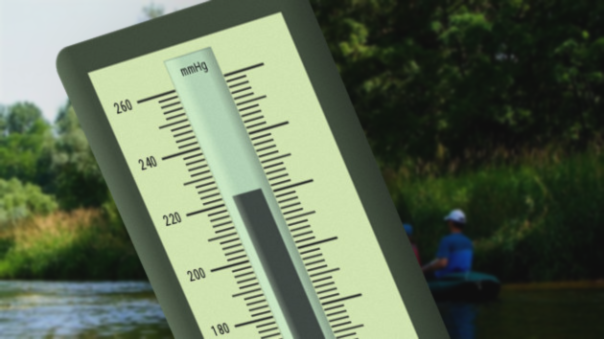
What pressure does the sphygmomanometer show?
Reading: 222 mmHg
